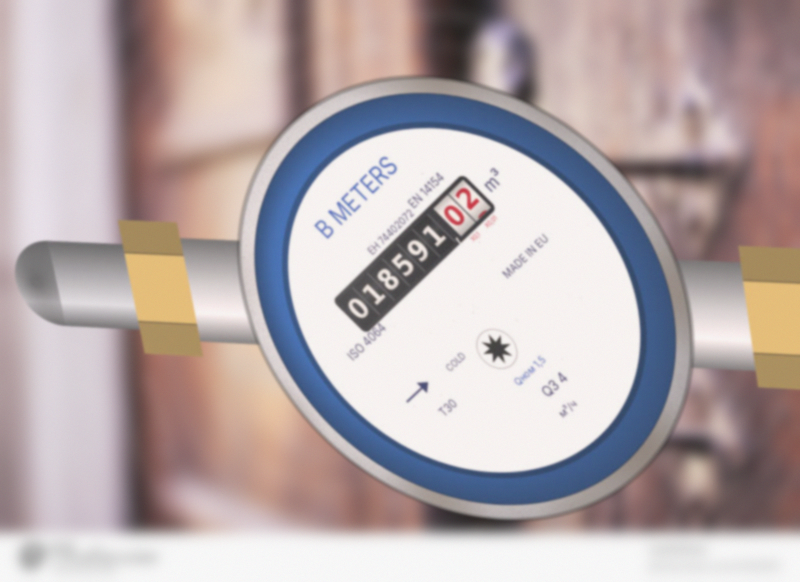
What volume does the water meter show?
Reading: 18591.02 m³
